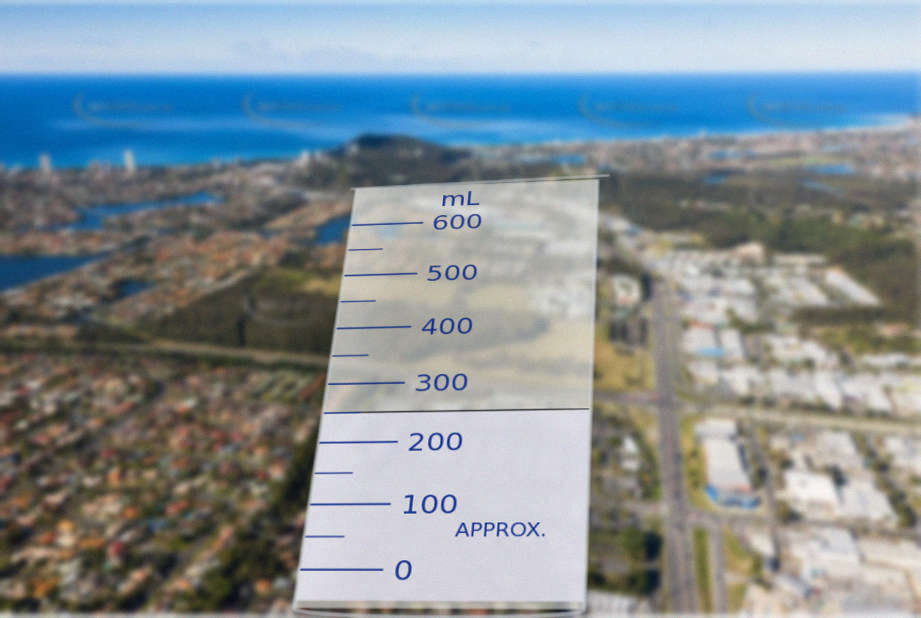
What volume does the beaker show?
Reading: 250 mL
